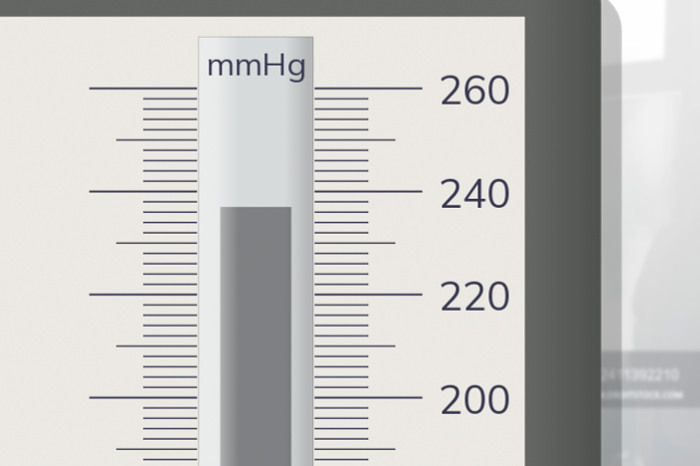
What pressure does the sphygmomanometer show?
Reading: 237 mmHg
